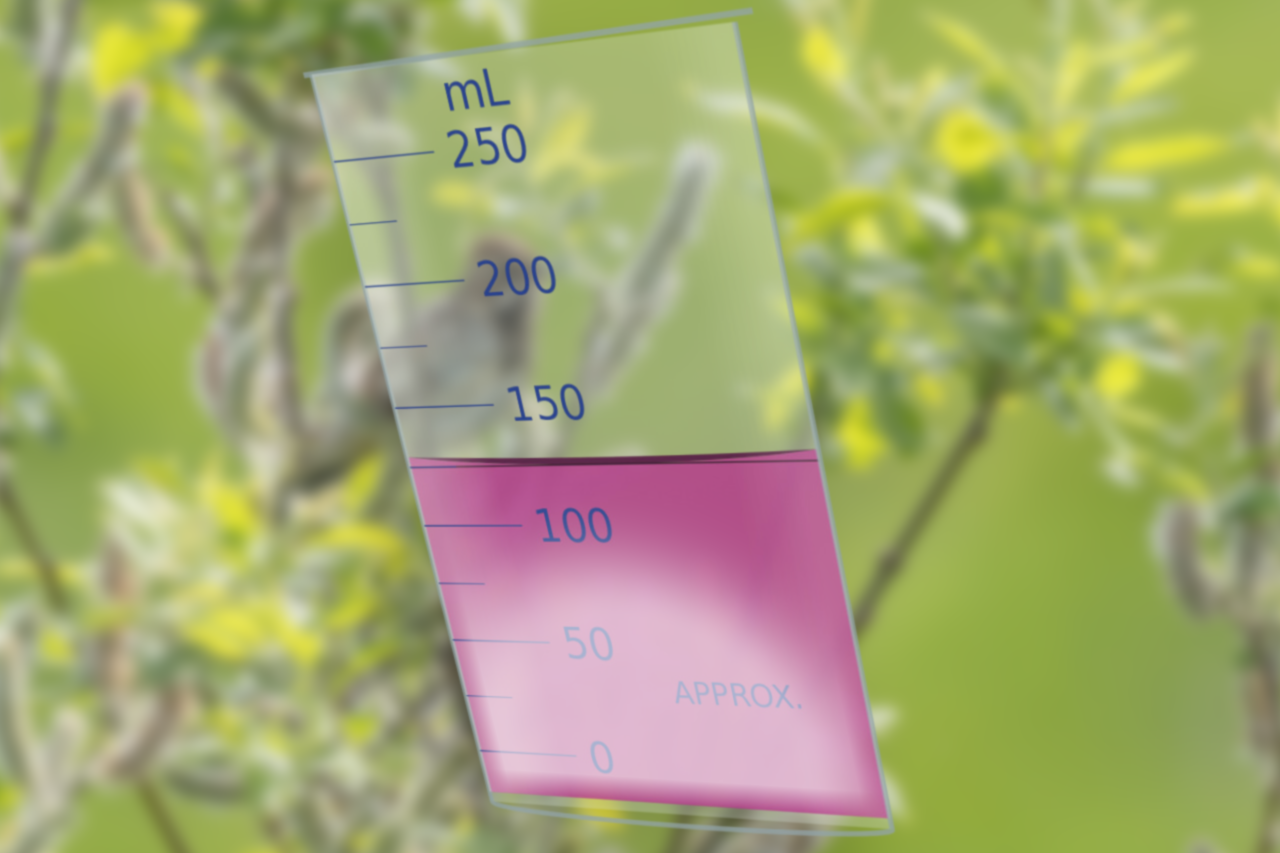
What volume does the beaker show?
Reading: 125 mL
